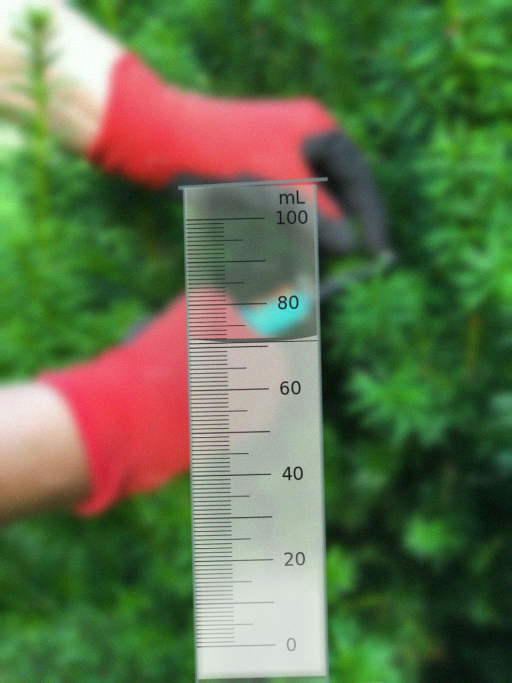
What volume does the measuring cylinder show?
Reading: 71 mL
